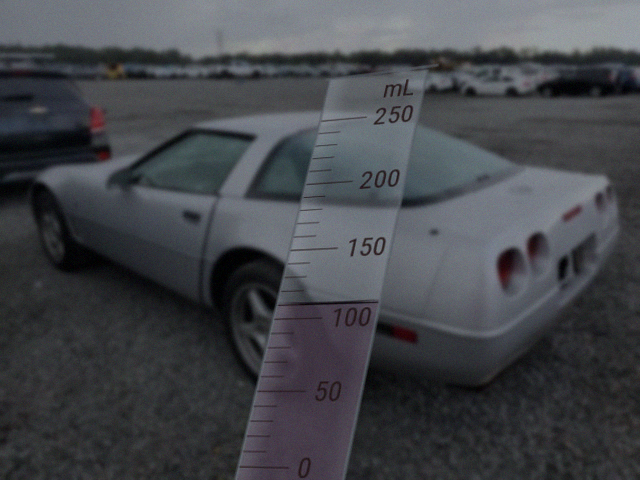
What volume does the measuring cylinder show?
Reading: 110 mL
